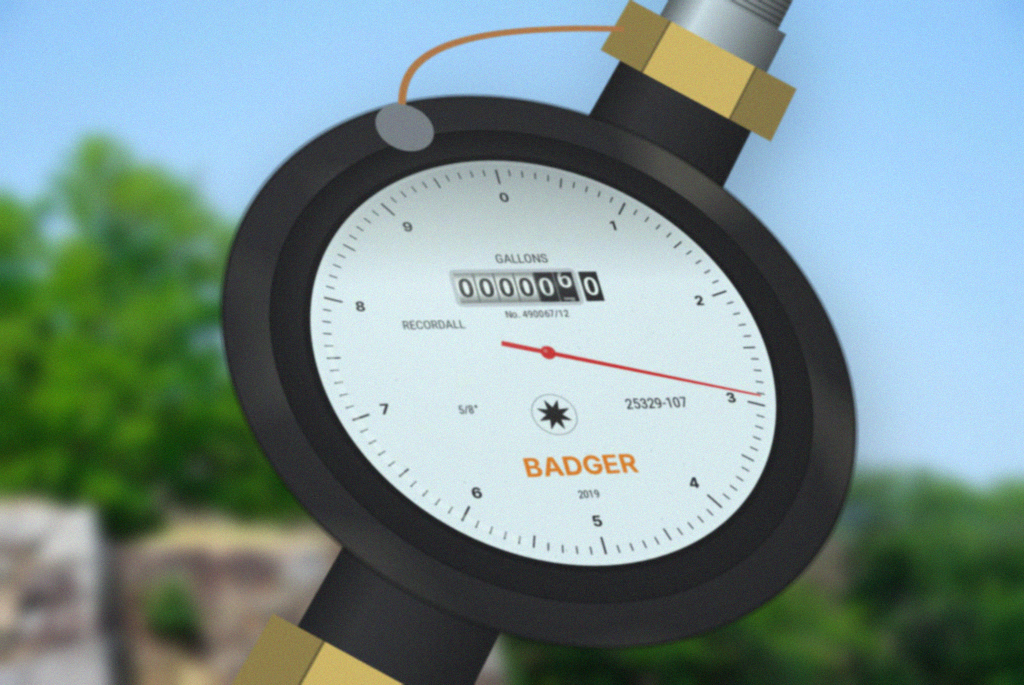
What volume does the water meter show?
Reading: 62.9 gal
